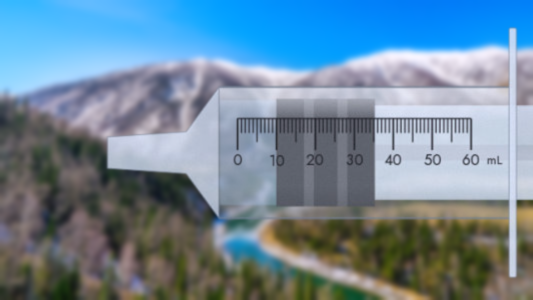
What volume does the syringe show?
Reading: 10 mL
